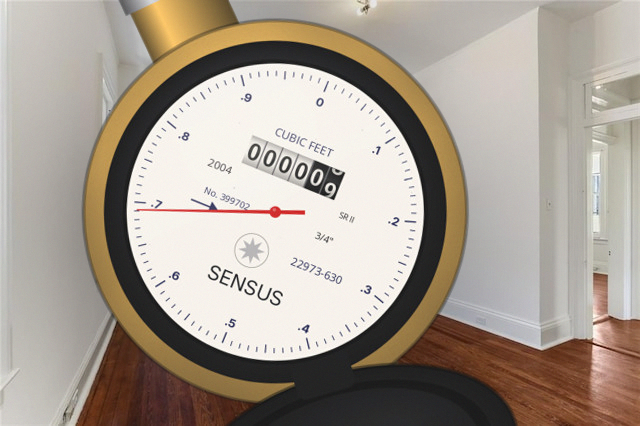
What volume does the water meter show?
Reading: 8.69 ft³
